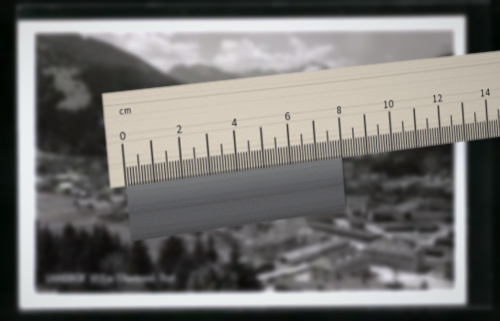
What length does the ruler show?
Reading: 8 cm
